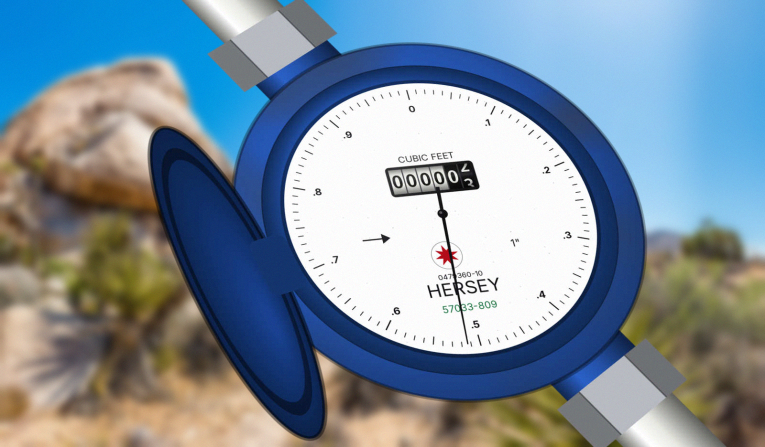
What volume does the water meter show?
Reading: 2.51 ft³
